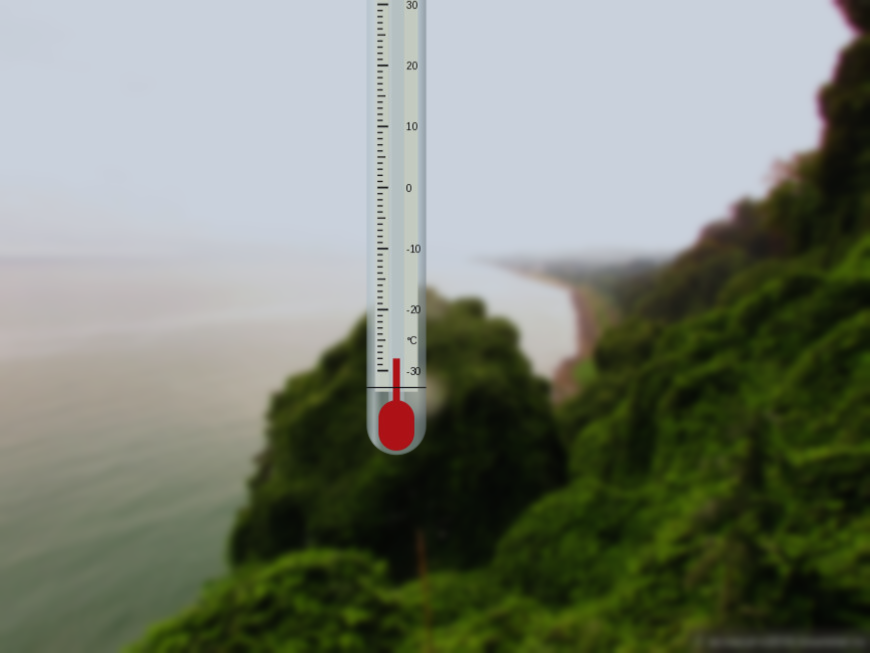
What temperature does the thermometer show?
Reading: -28 °C
